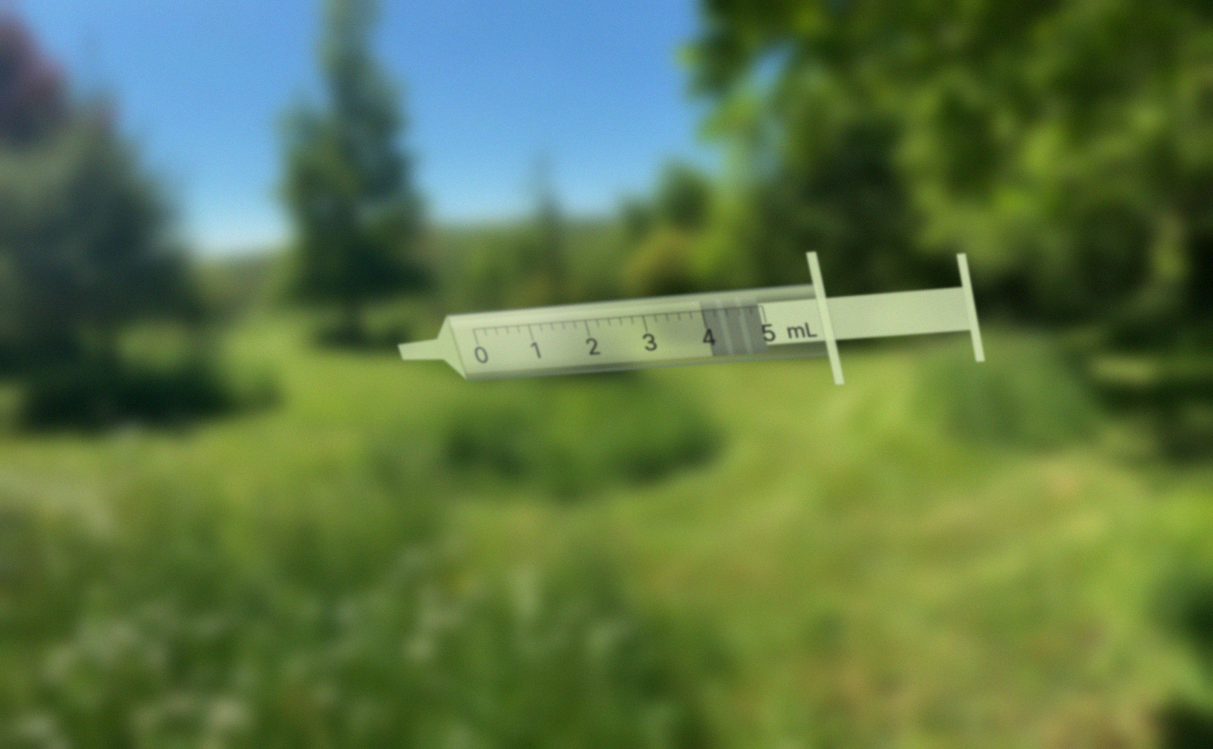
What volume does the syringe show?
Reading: 4 mL
